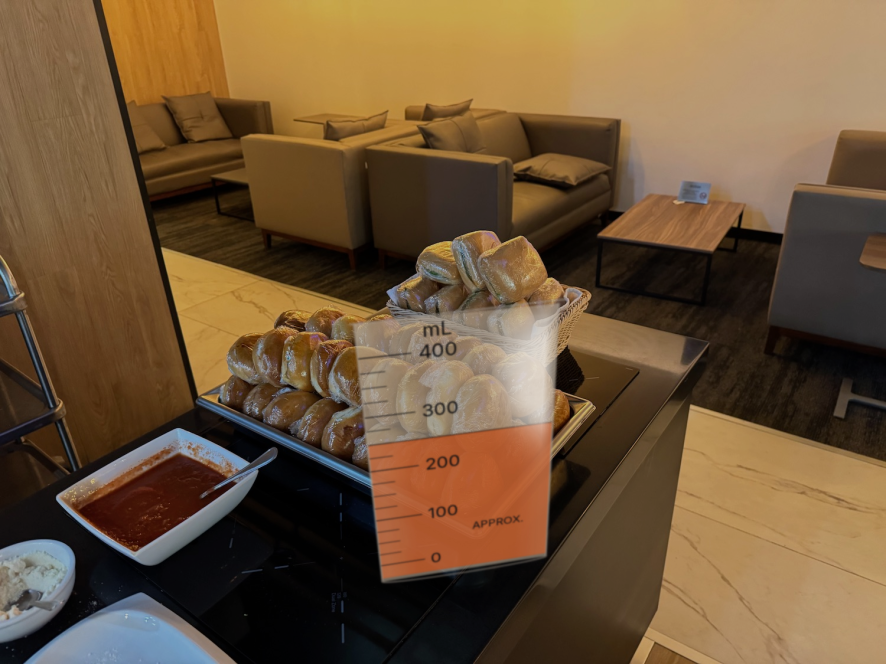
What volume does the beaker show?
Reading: 250 mL
